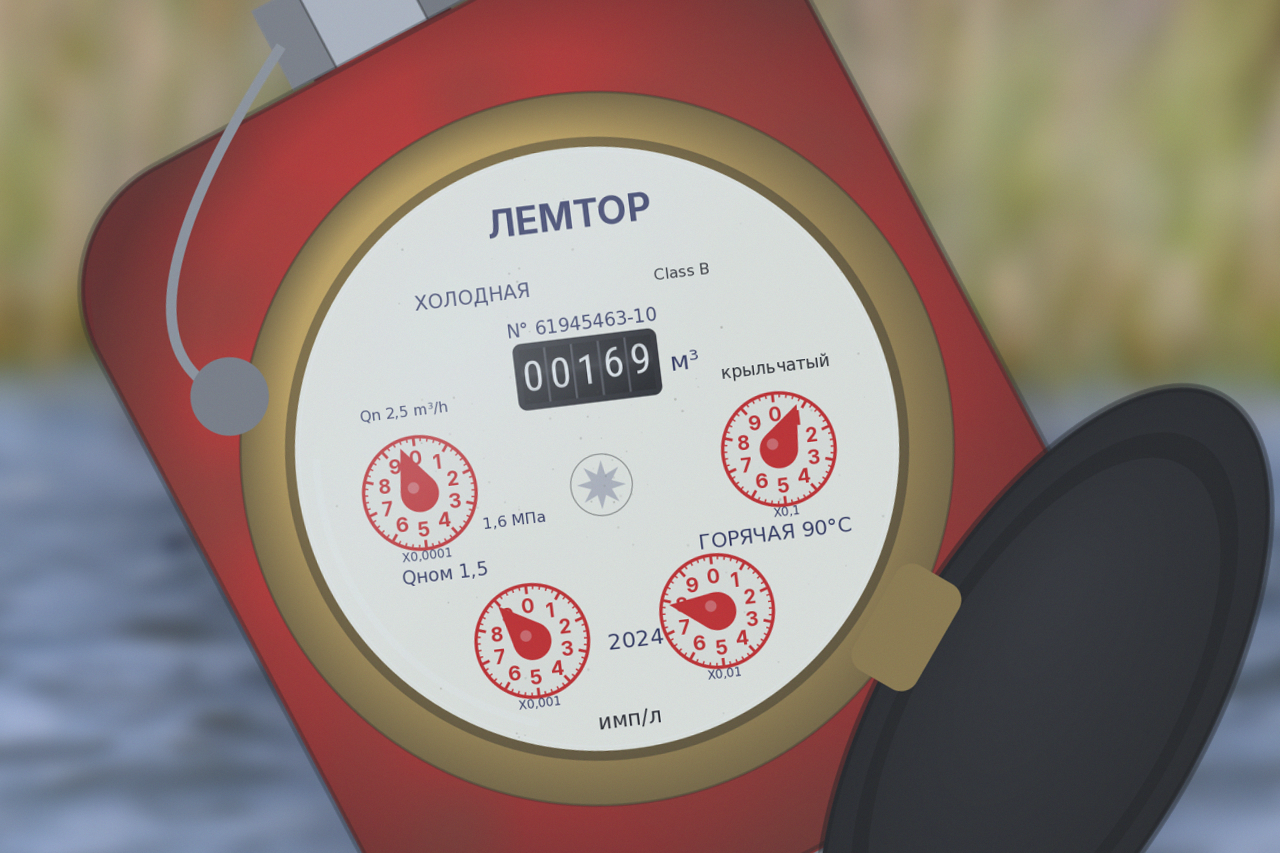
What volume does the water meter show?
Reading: 169.0789 m³
